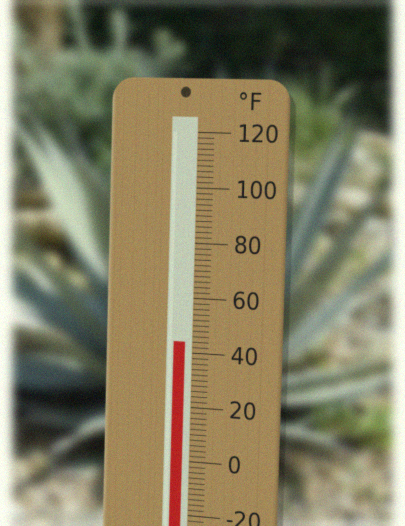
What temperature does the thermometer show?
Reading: 44 °F
